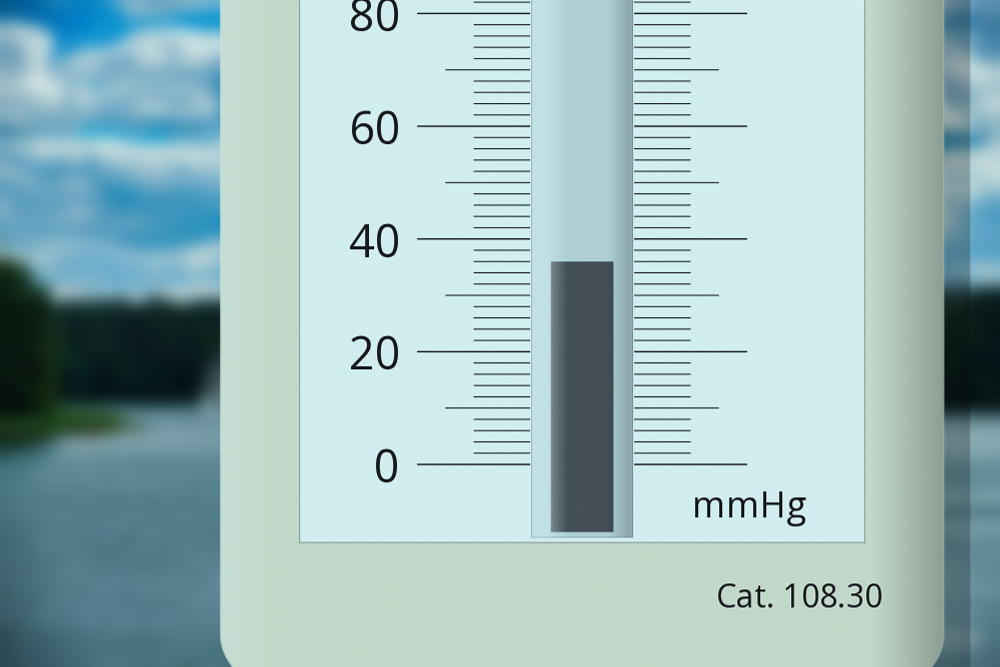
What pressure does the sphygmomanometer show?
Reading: 36 mmHg
